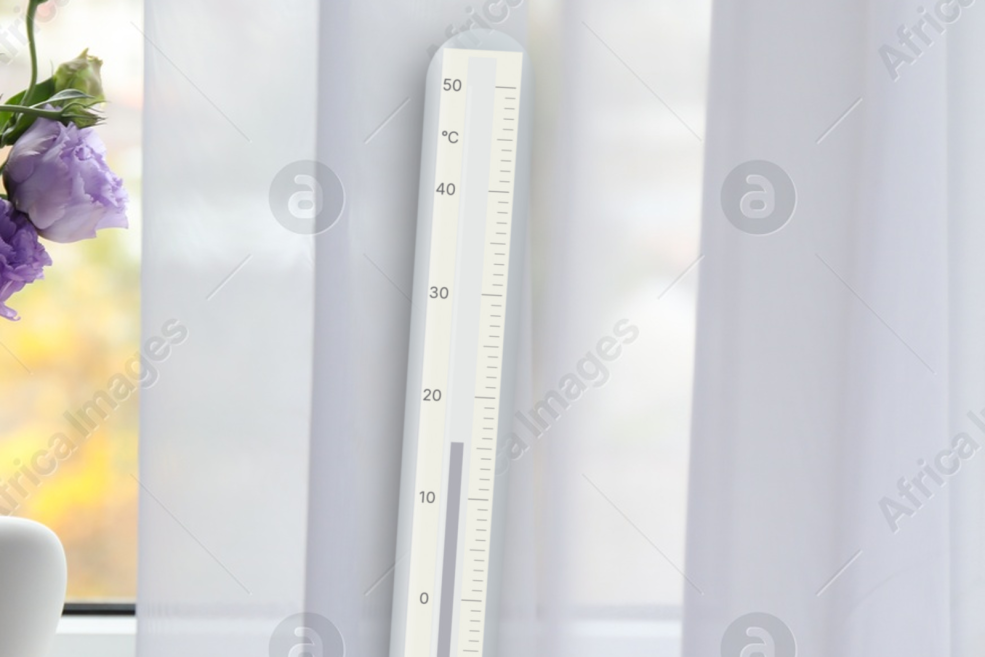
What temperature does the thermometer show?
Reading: 15.5 °C
